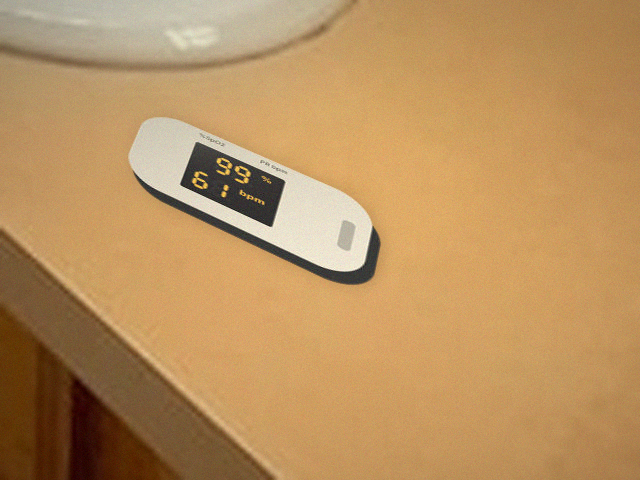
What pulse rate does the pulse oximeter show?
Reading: 61 bpm
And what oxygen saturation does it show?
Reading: 99 %
